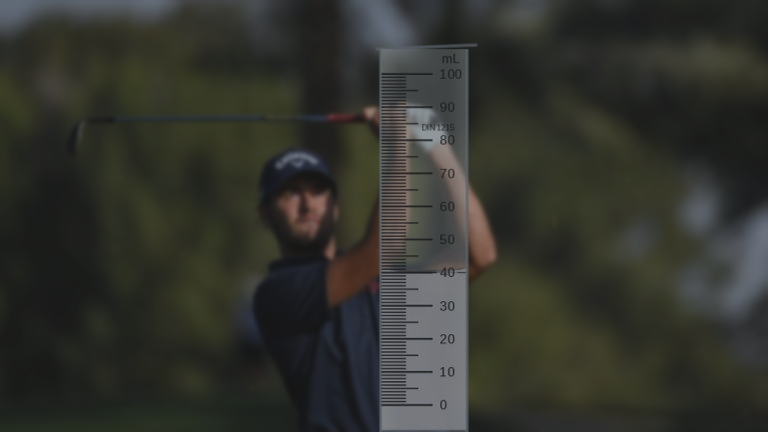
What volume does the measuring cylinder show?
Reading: 40 mL
